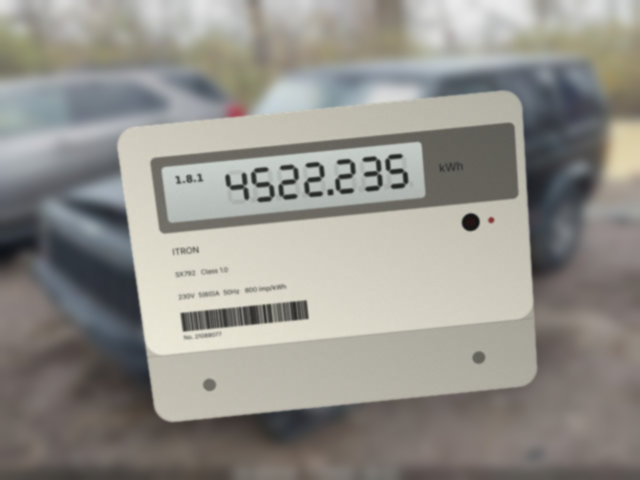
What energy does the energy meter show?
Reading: 4522.235 kWh
